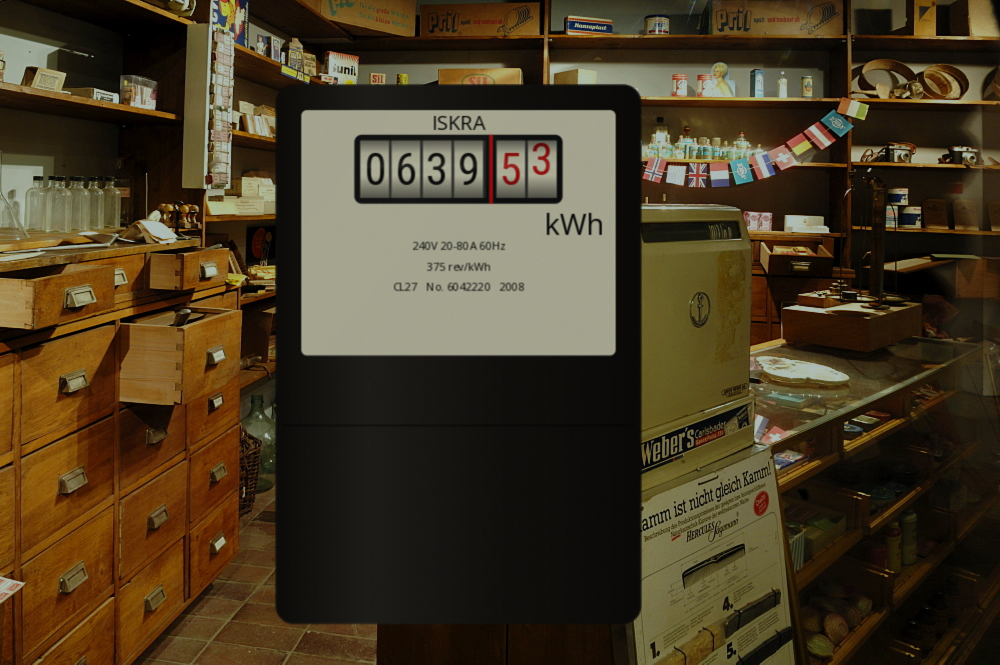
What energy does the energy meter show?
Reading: 639.53 kWh
